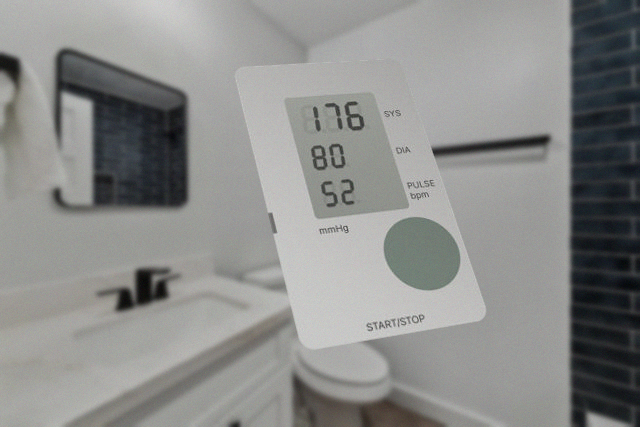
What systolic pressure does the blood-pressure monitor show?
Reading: 176 mmHg
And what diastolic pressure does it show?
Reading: 80 mmHg
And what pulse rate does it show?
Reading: 52 bpm
